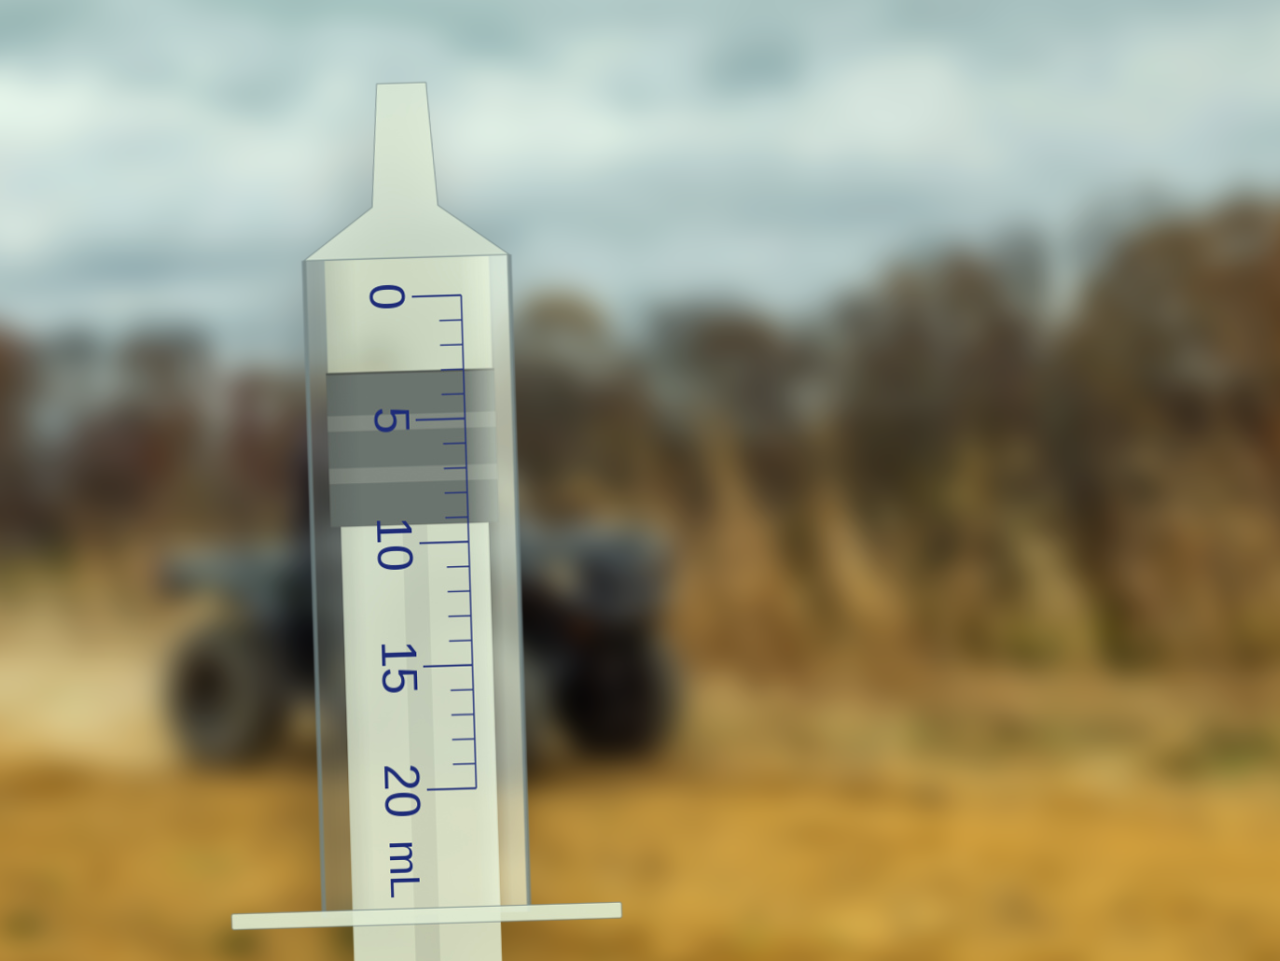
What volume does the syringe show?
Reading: 3 mL
